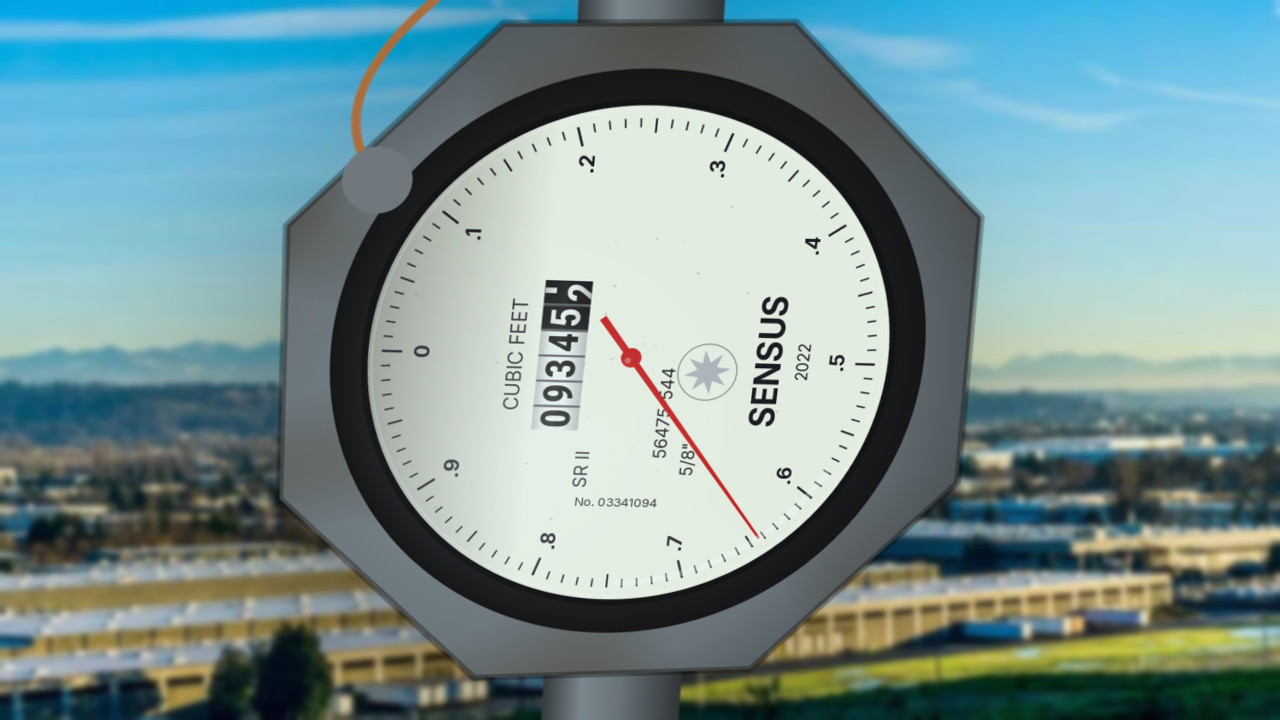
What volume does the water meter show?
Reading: 93451.64 ft³
